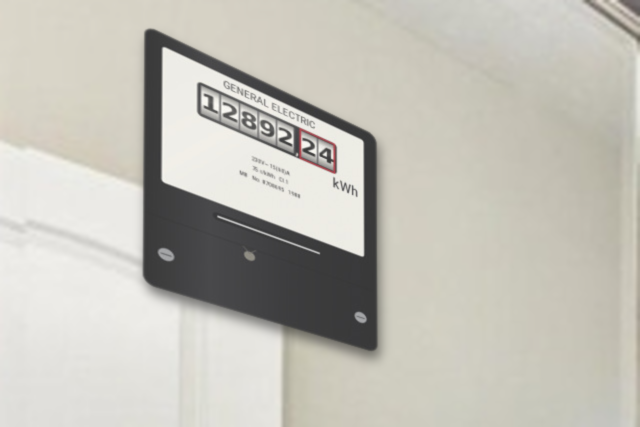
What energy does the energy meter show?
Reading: 12892.24 kWh
